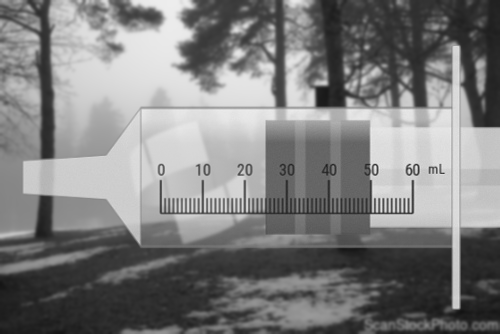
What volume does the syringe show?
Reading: 25 mL
